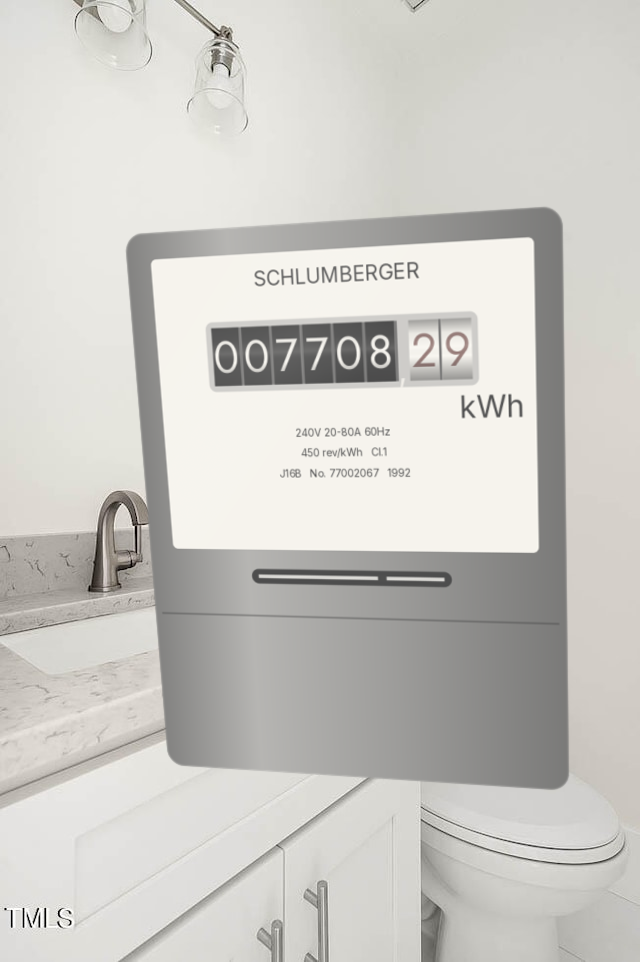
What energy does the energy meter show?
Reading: 7708.29 kWh
